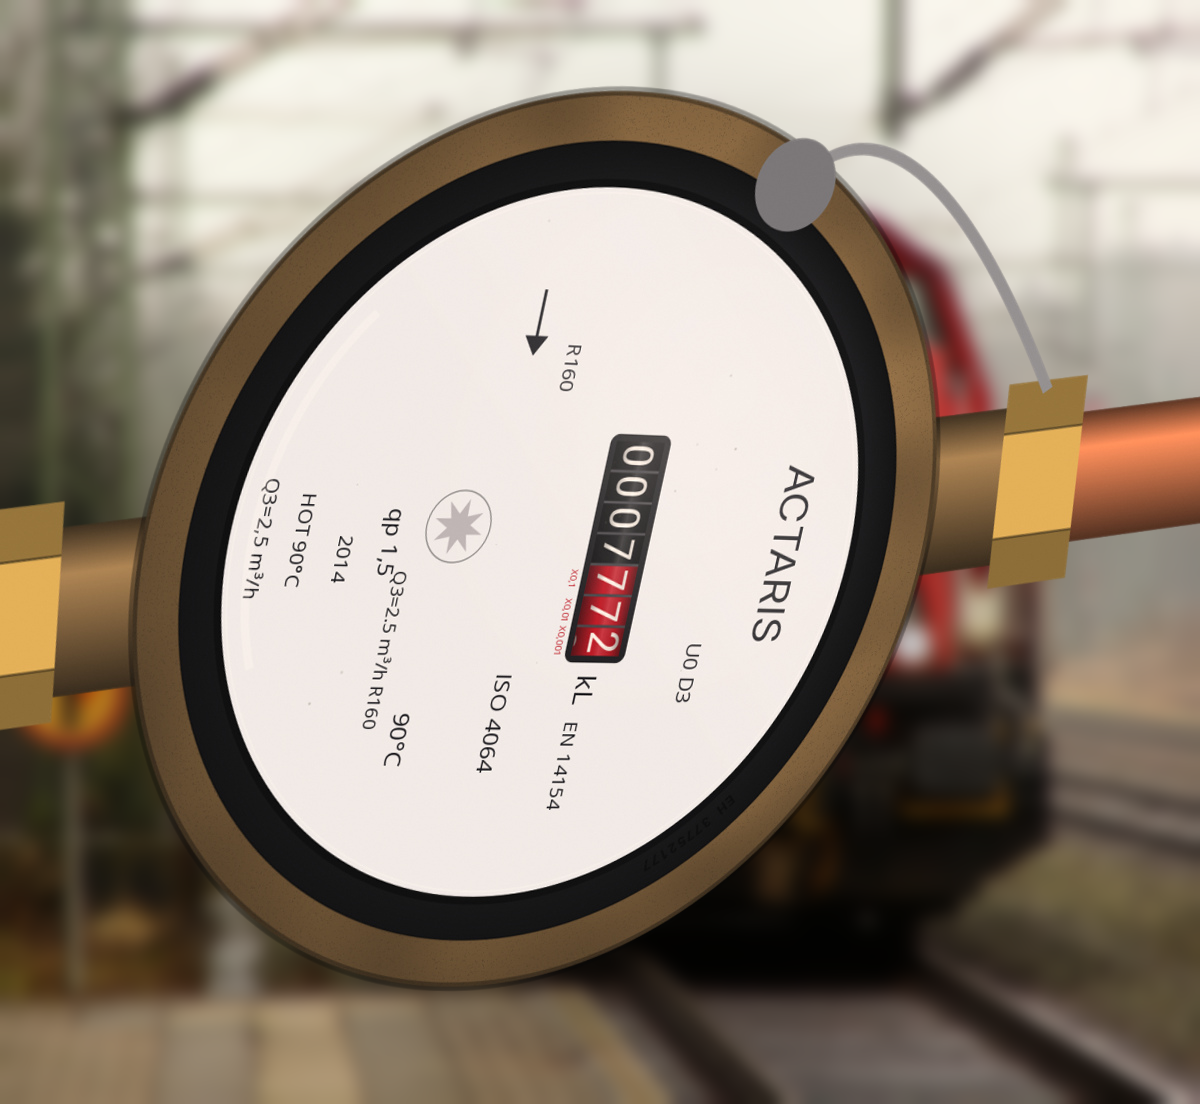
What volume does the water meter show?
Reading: 7.772 kL
